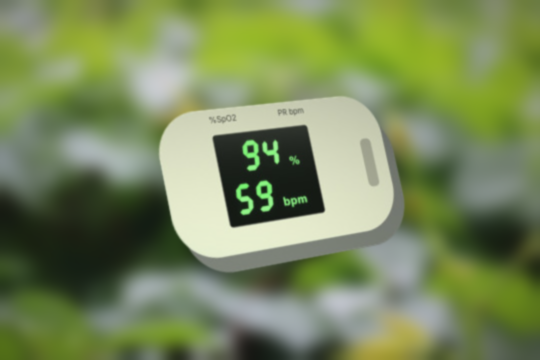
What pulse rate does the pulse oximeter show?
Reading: 59 bpm
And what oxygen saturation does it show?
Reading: 94 %
